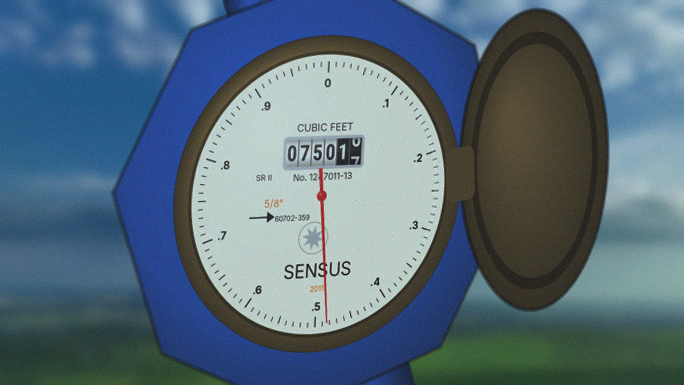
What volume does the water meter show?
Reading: 75016.48 ft³
